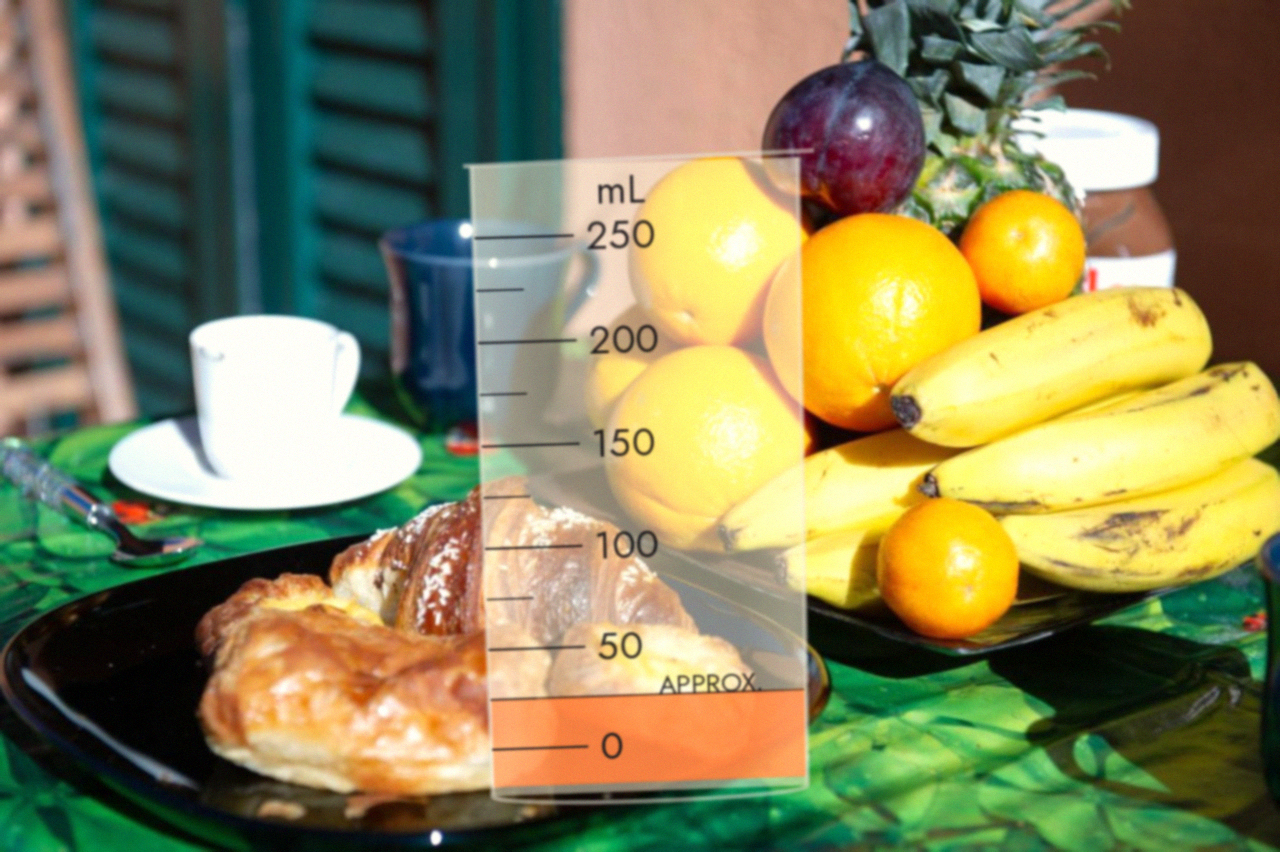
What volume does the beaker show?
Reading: 25 mL
